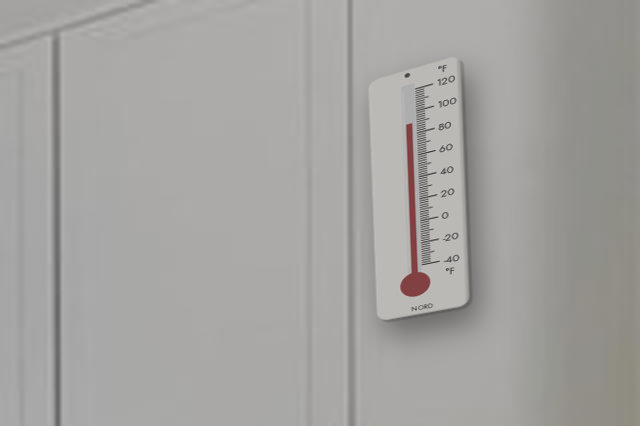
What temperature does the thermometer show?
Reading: 90 °F
